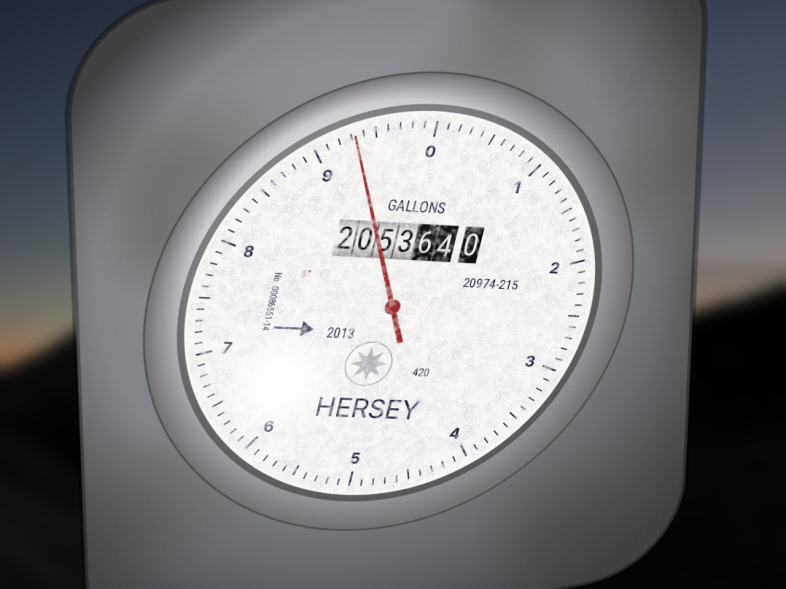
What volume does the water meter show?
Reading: 2053639.3 gal
